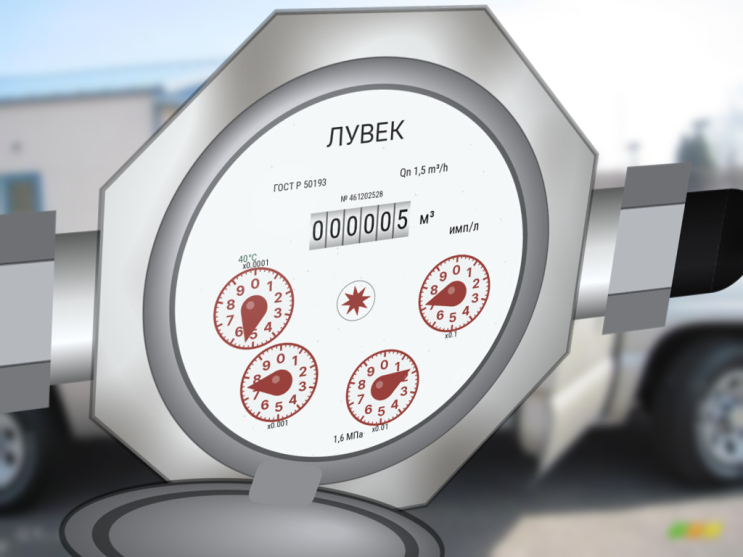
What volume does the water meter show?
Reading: 5.7175 m³
